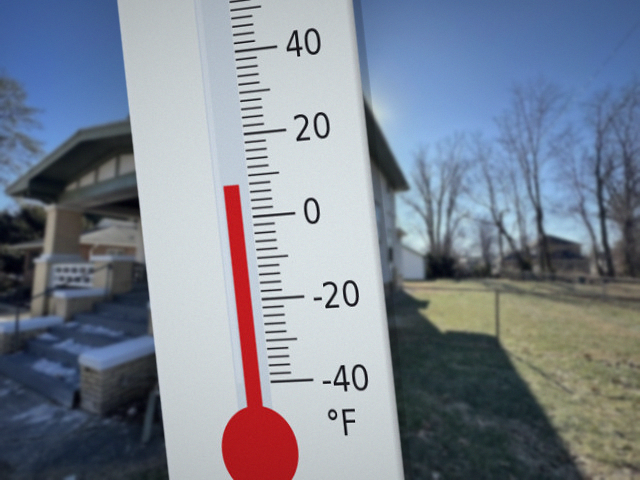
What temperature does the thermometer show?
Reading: 8 °F
